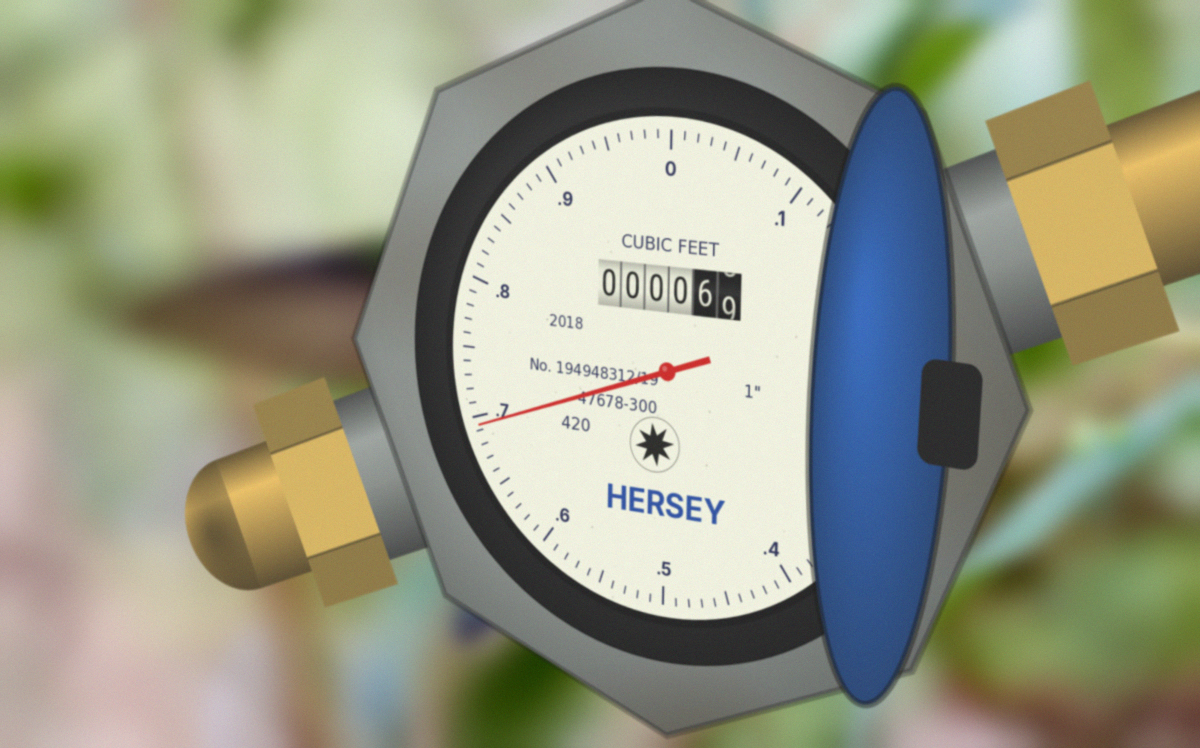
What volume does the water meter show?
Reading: 68.69 ft³
